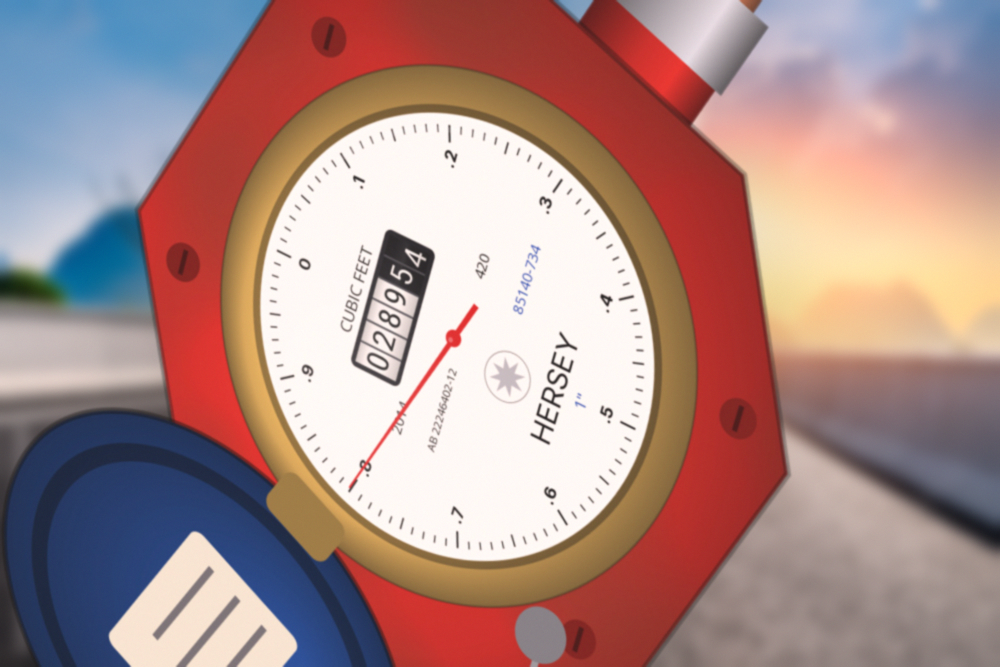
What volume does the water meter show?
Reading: 28953.80 ft³
